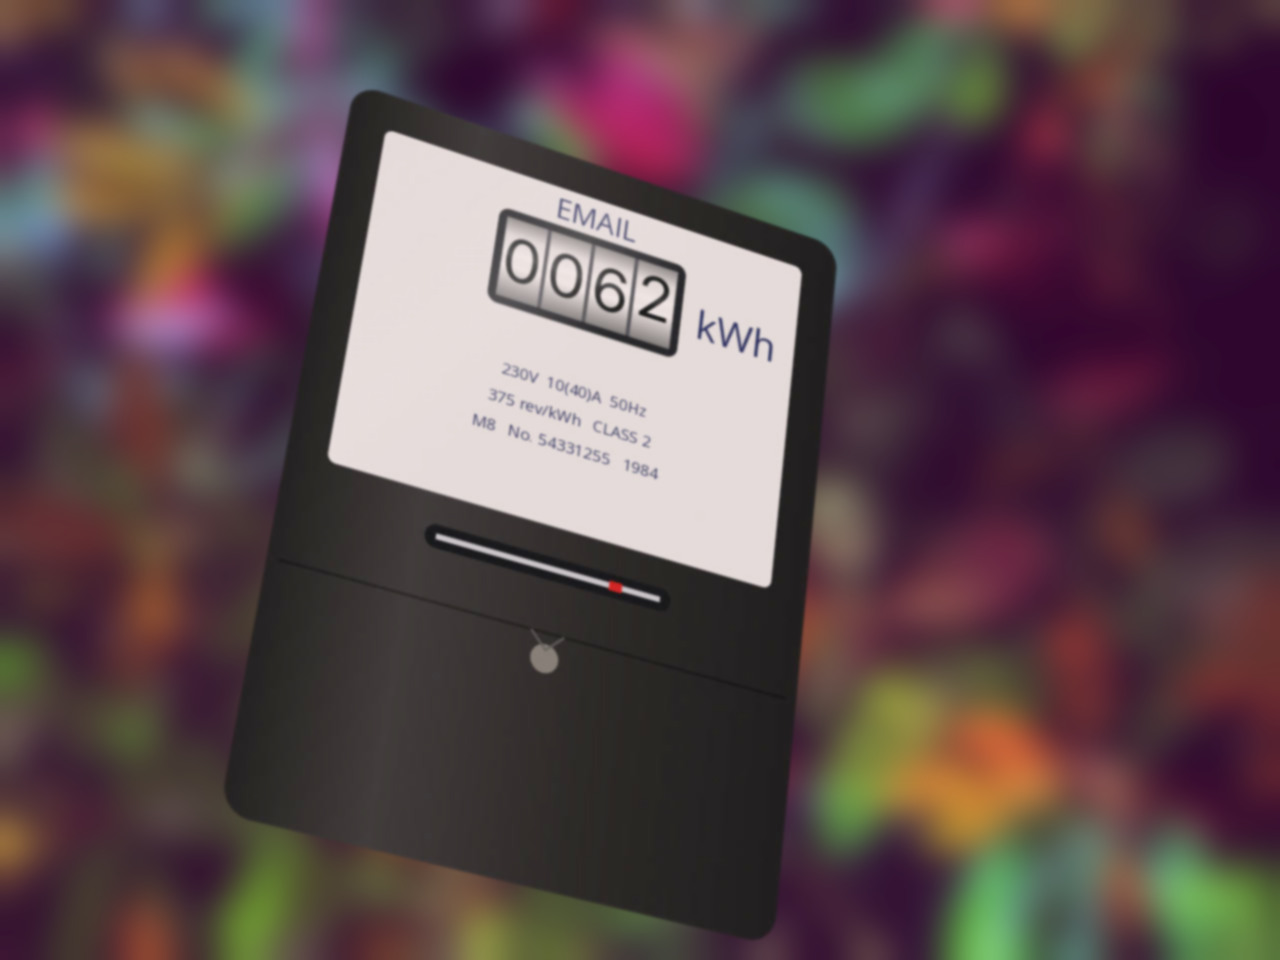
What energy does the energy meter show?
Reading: 62 kWh
